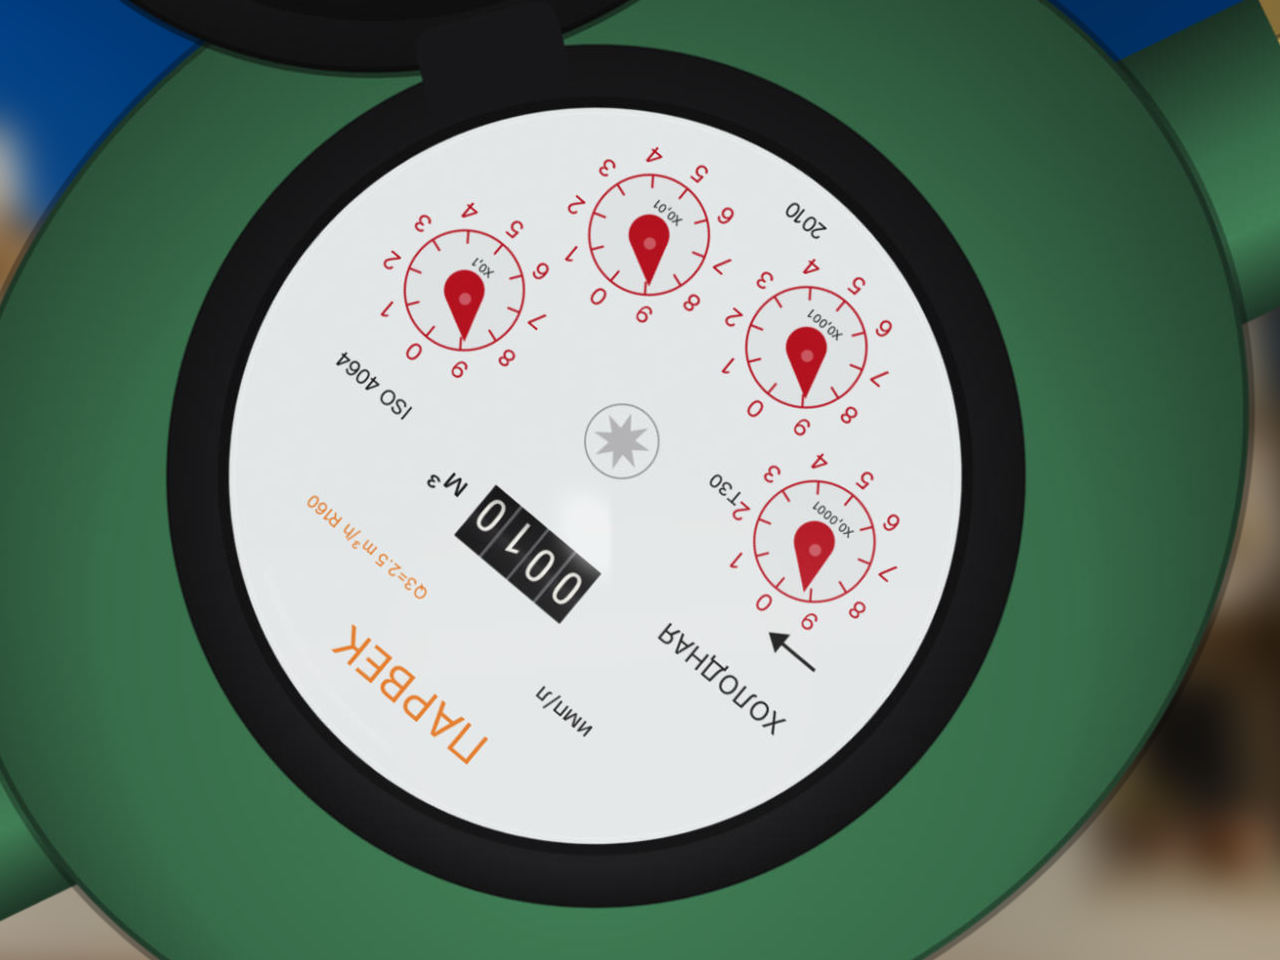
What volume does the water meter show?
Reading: 9.8889 m³
